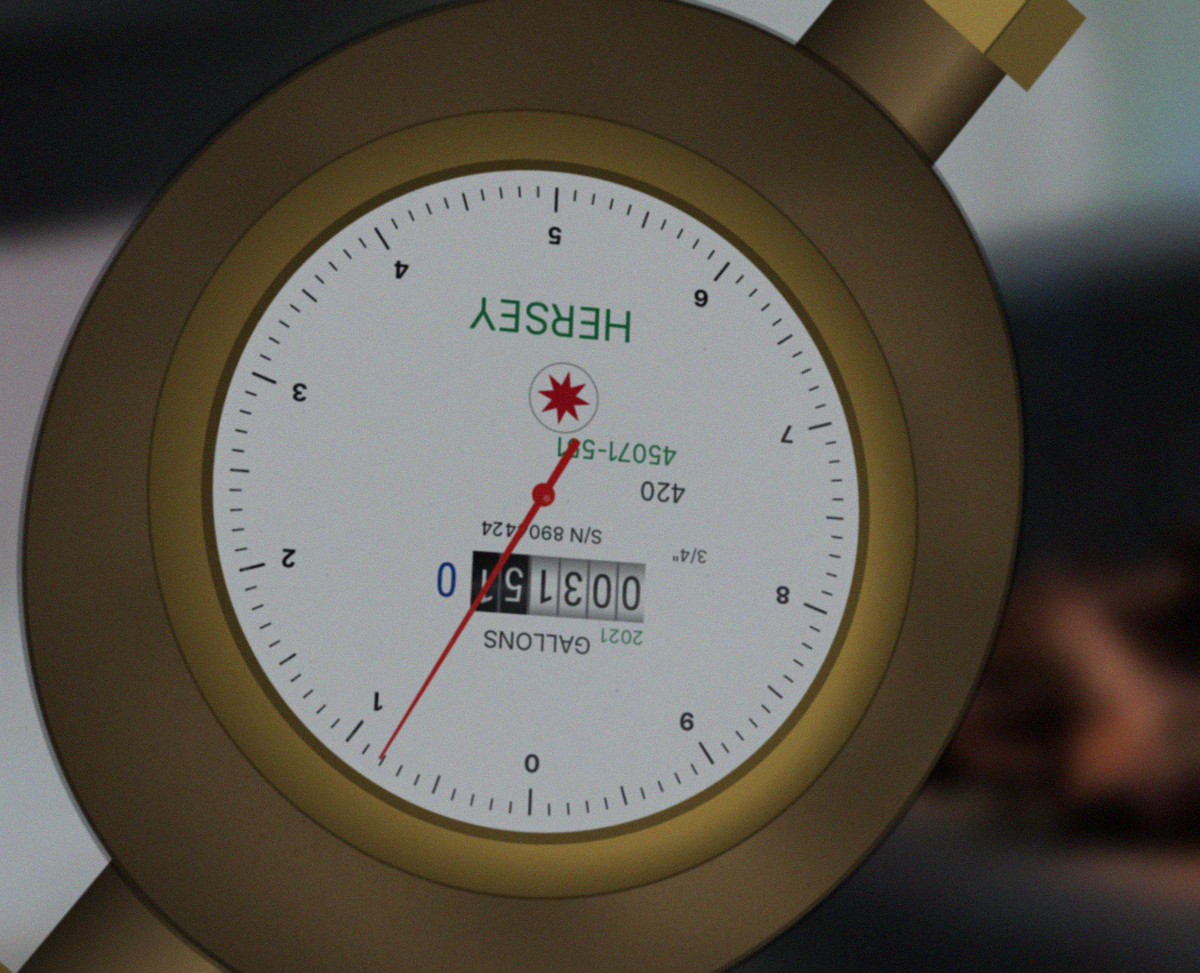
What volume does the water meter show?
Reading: 31510.8 gal
